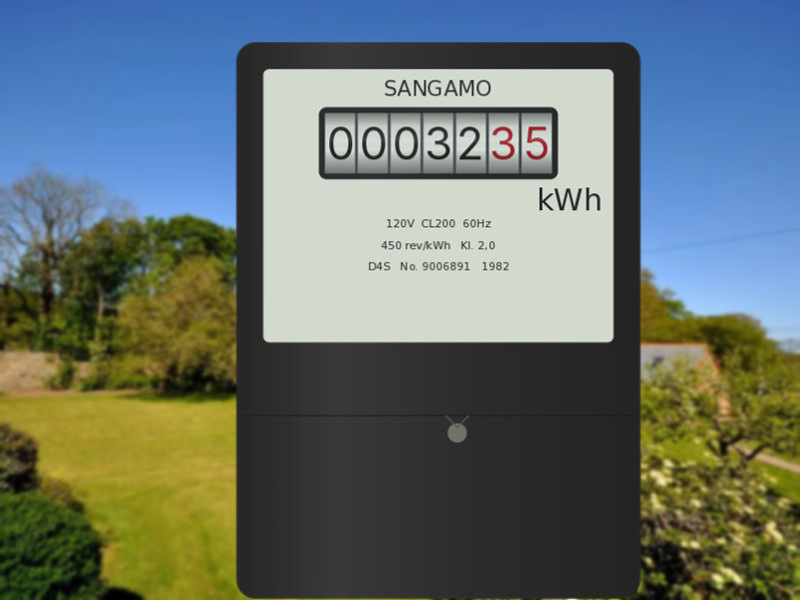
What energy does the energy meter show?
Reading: 32.35 kWh
